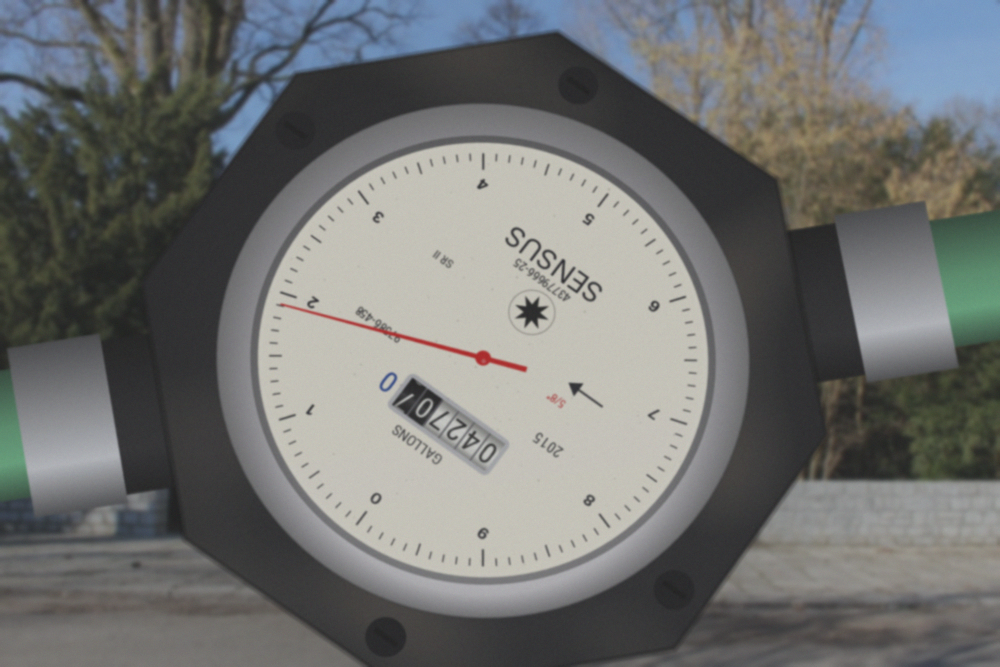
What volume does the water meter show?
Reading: 427071.9 gal
